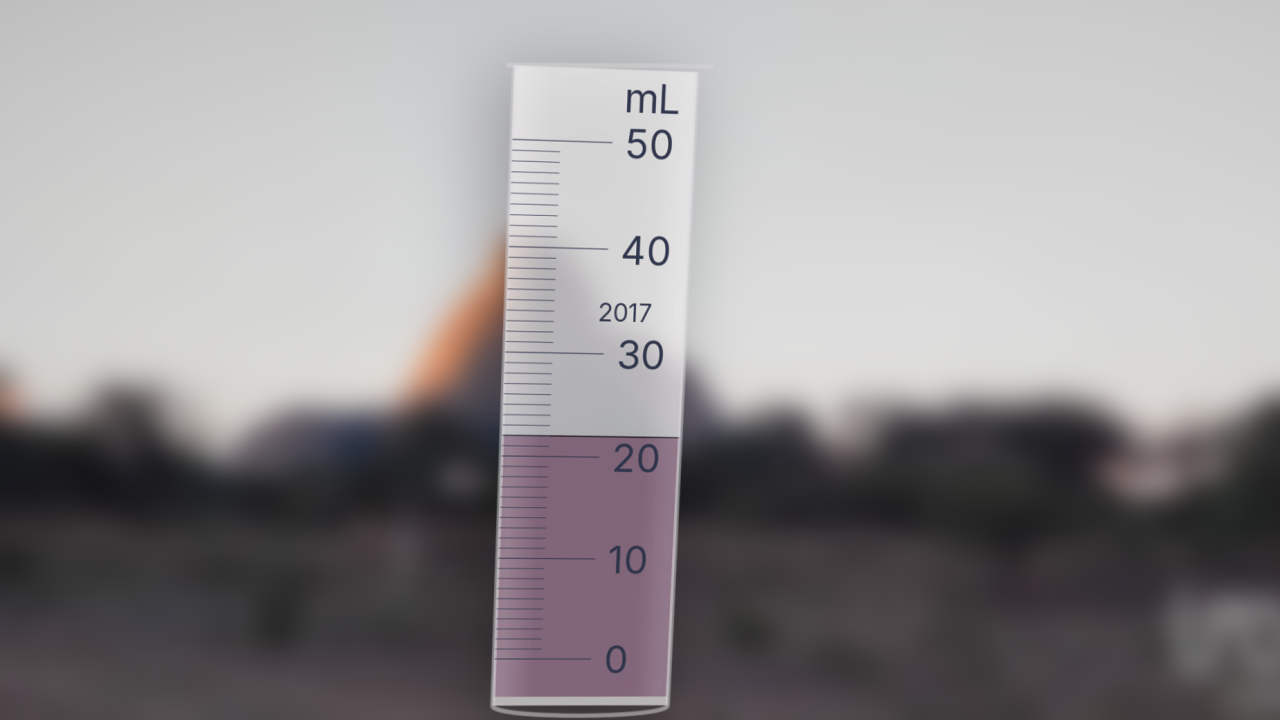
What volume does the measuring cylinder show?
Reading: 22 mL
